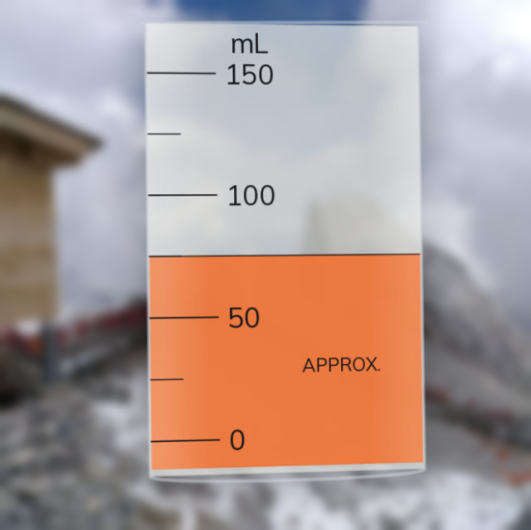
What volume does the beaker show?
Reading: 75 mL
